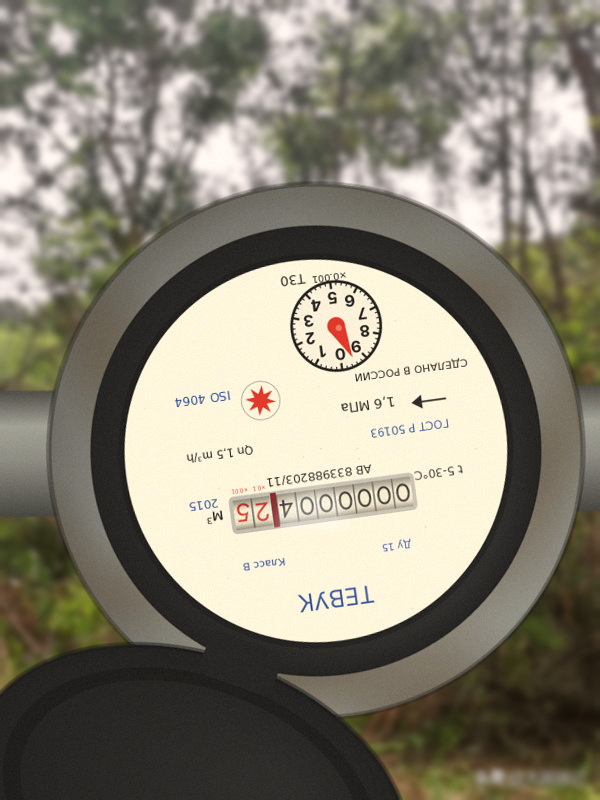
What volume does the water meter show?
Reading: 4.249 m³
